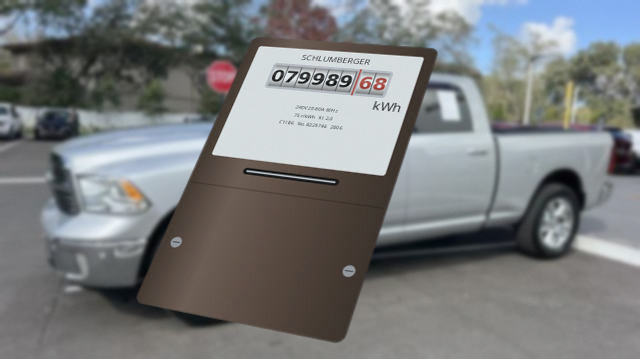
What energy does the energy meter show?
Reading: 79989.68 kWh
